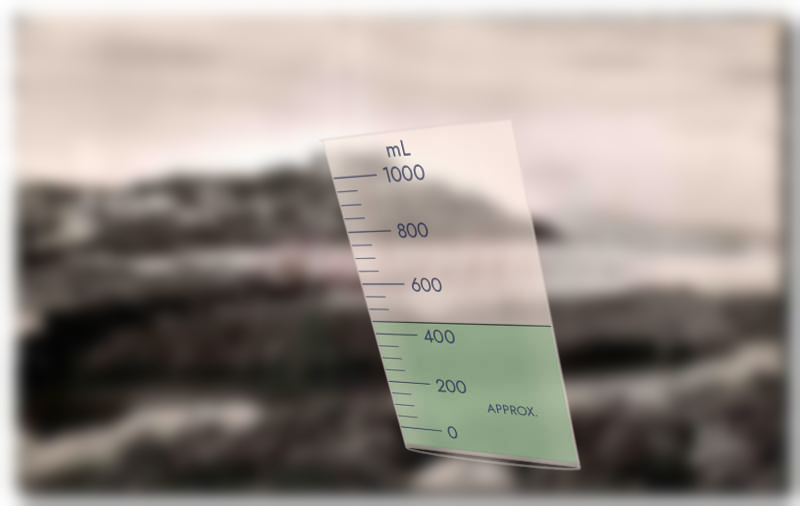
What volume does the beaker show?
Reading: 450 mL
